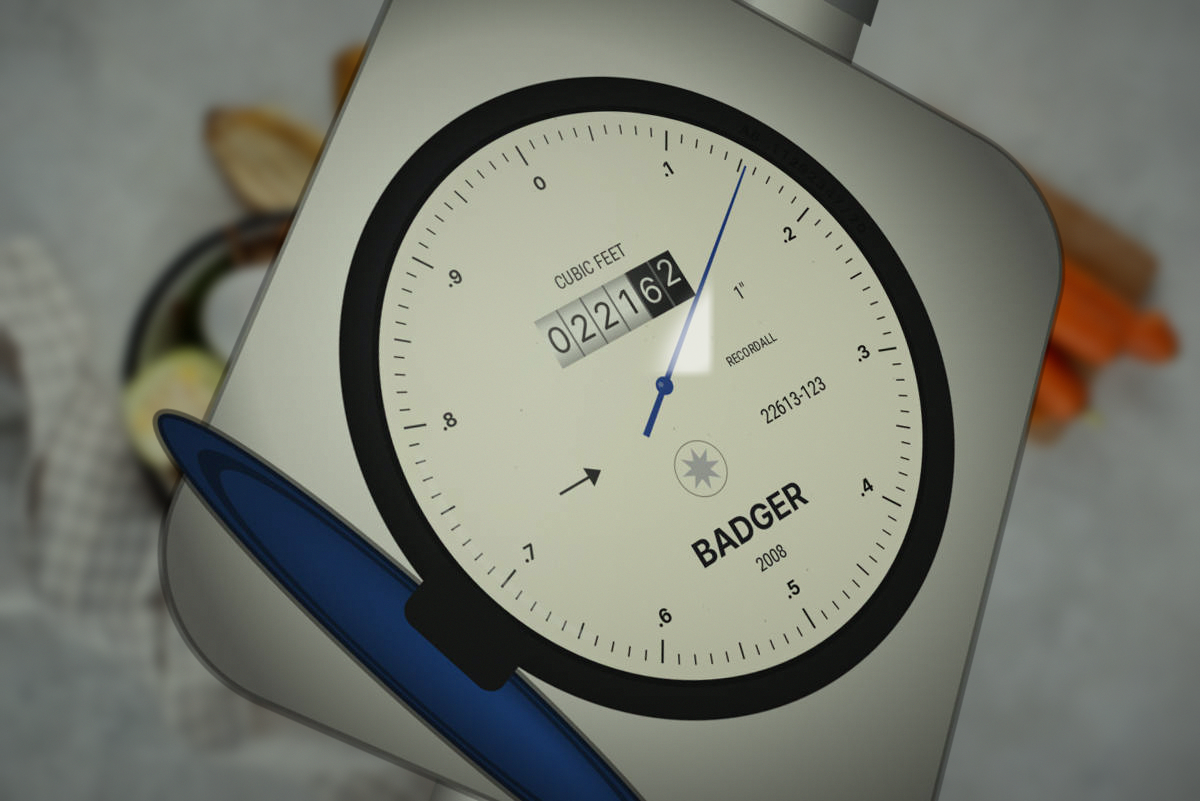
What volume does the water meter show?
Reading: 22162.15 ft³
